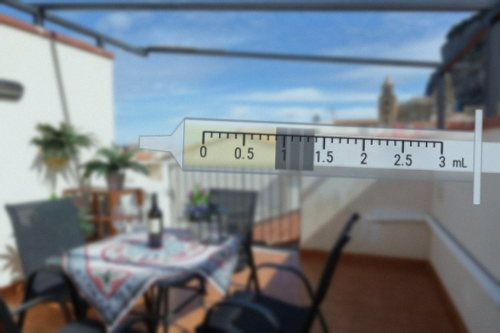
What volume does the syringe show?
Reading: 0.9 mL
